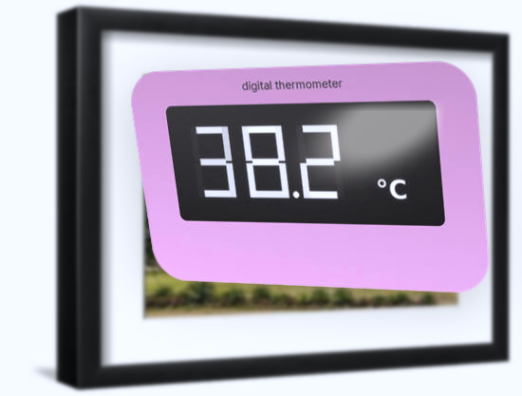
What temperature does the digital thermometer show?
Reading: 38.2 °C
